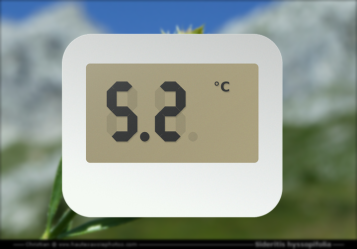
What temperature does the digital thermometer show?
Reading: 5.2 °C
